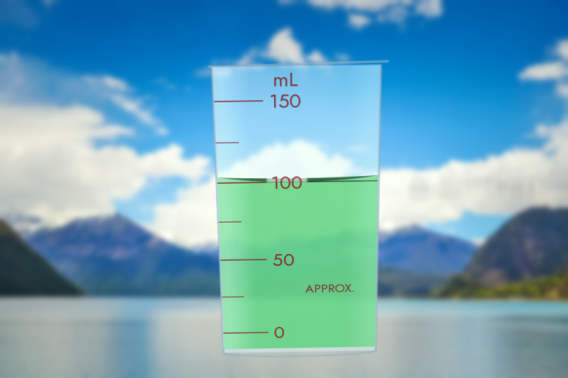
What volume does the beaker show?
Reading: 100 mL
